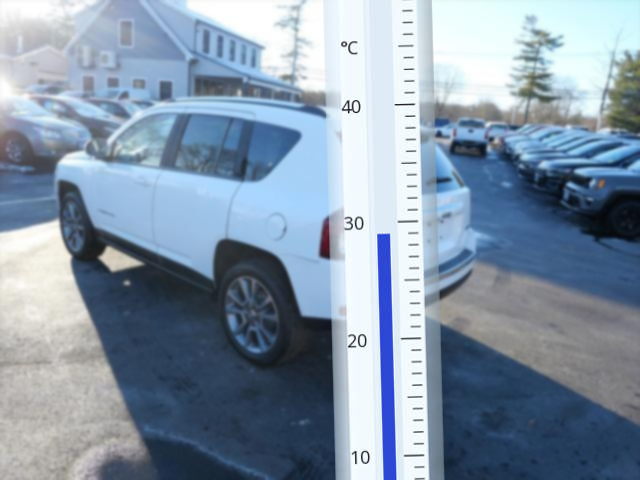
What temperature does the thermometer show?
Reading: 29 °C
